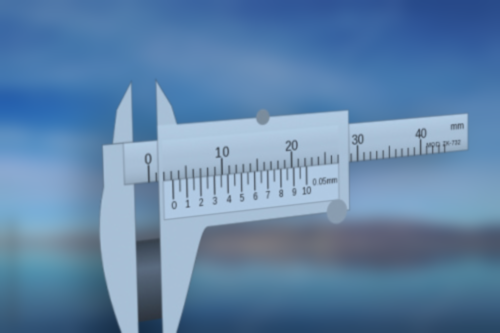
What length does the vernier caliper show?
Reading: 3.2 mm
